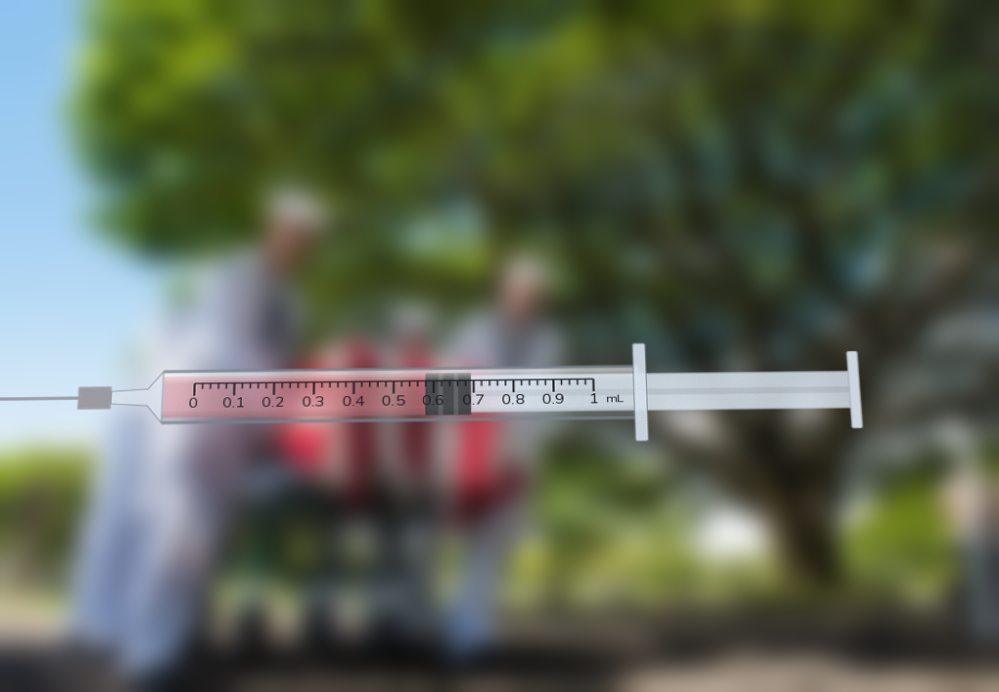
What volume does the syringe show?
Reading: 0.58 mL
